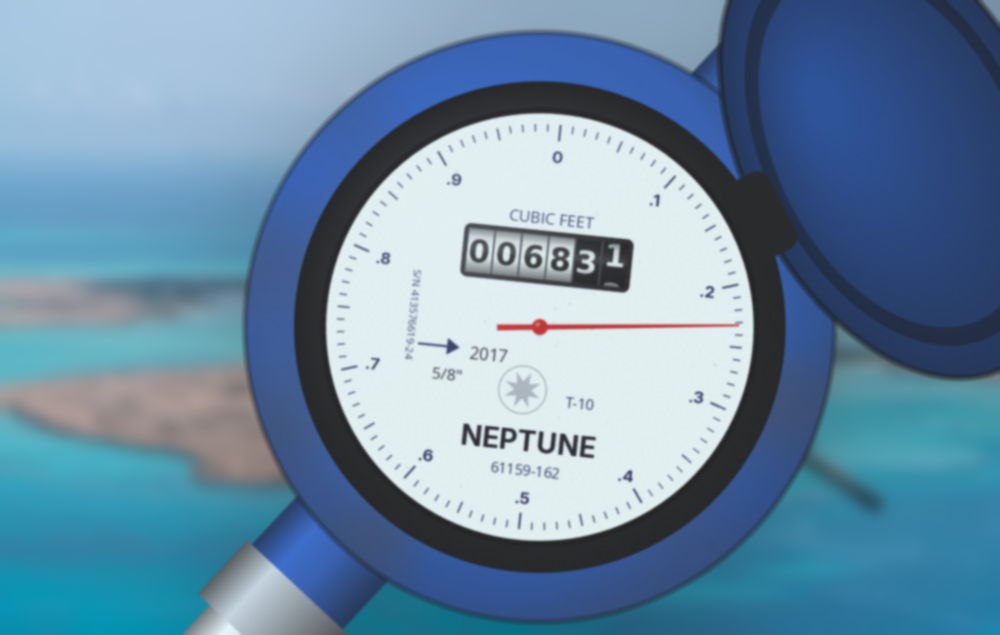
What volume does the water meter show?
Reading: 6831.23 ft³
